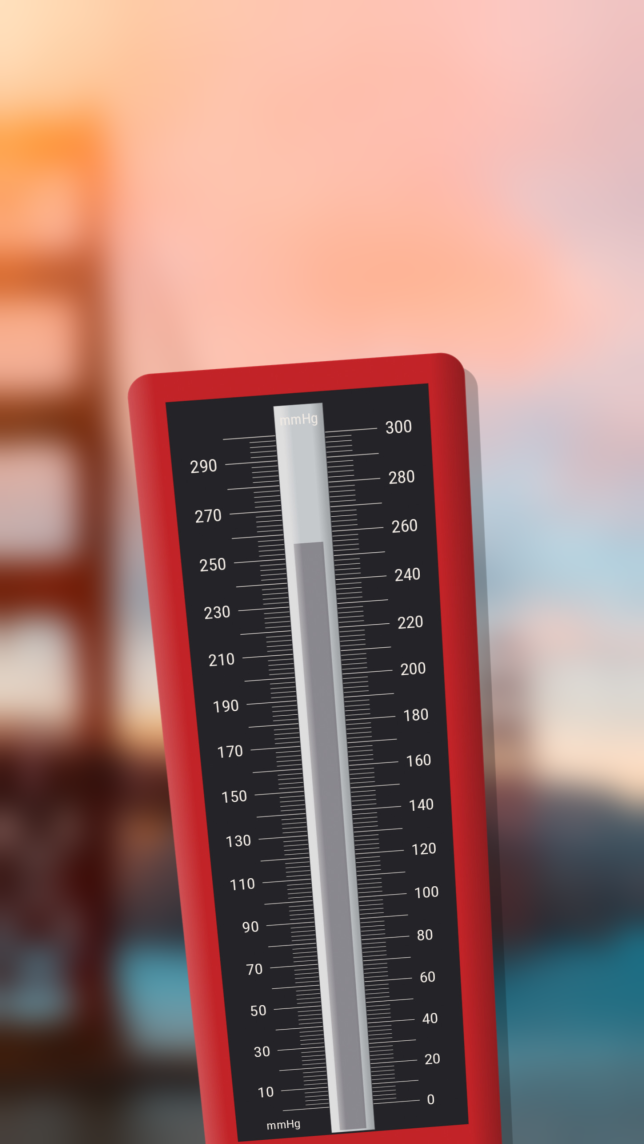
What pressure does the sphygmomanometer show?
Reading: 256 mmHg
